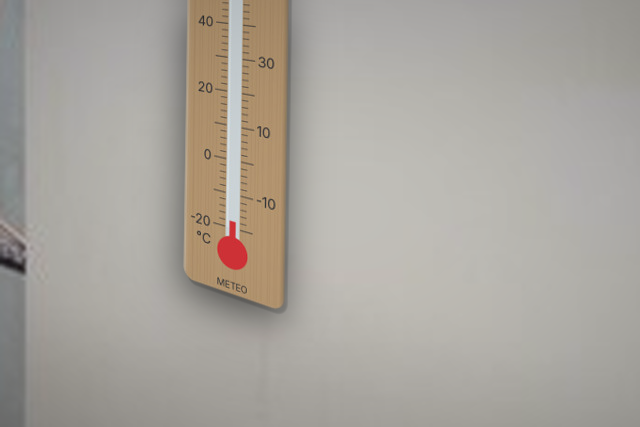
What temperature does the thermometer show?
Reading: -18 °C
